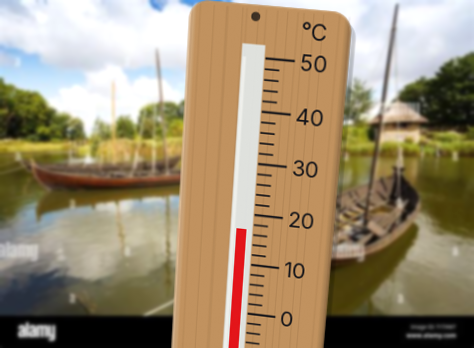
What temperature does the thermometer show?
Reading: 17 °C
